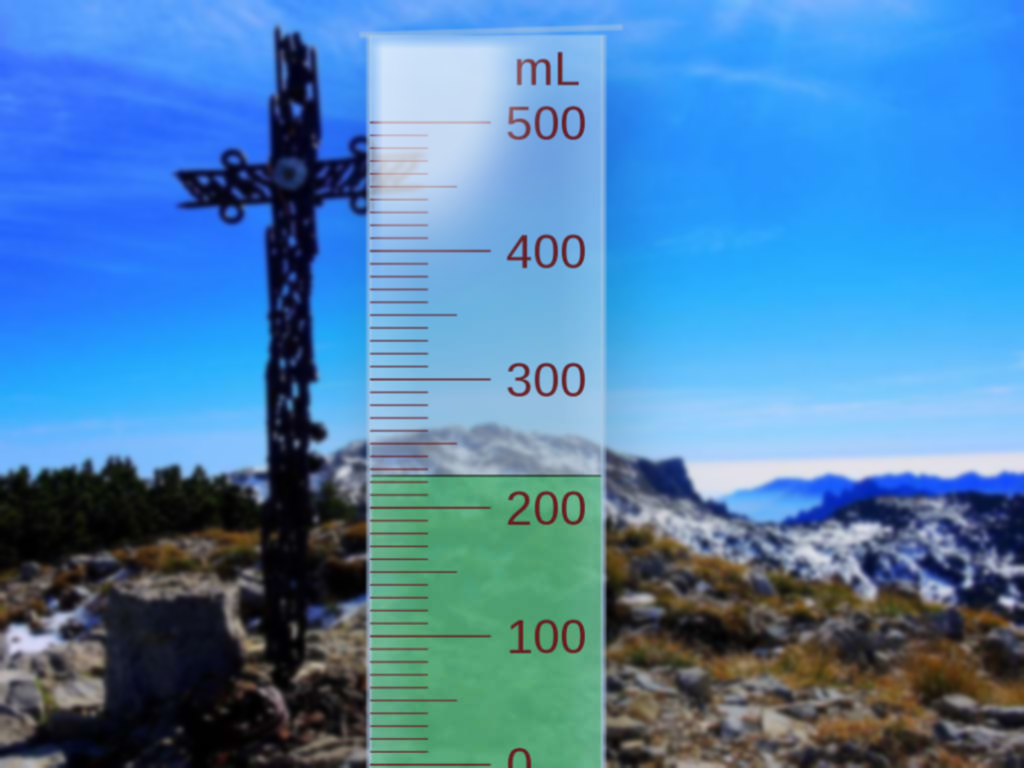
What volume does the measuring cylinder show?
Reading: 225 mL
